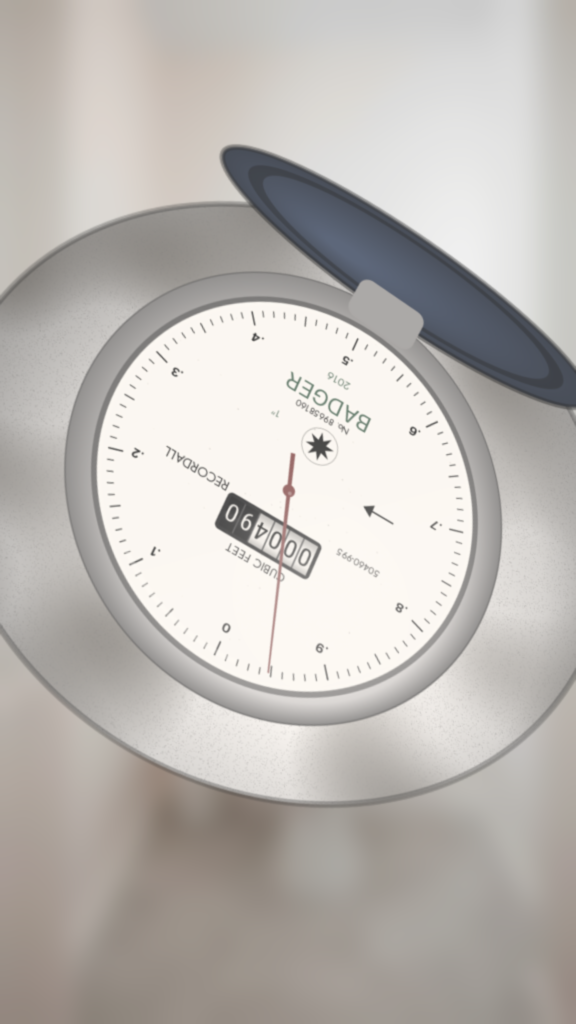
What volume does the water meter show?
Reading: 489.95 ft³
